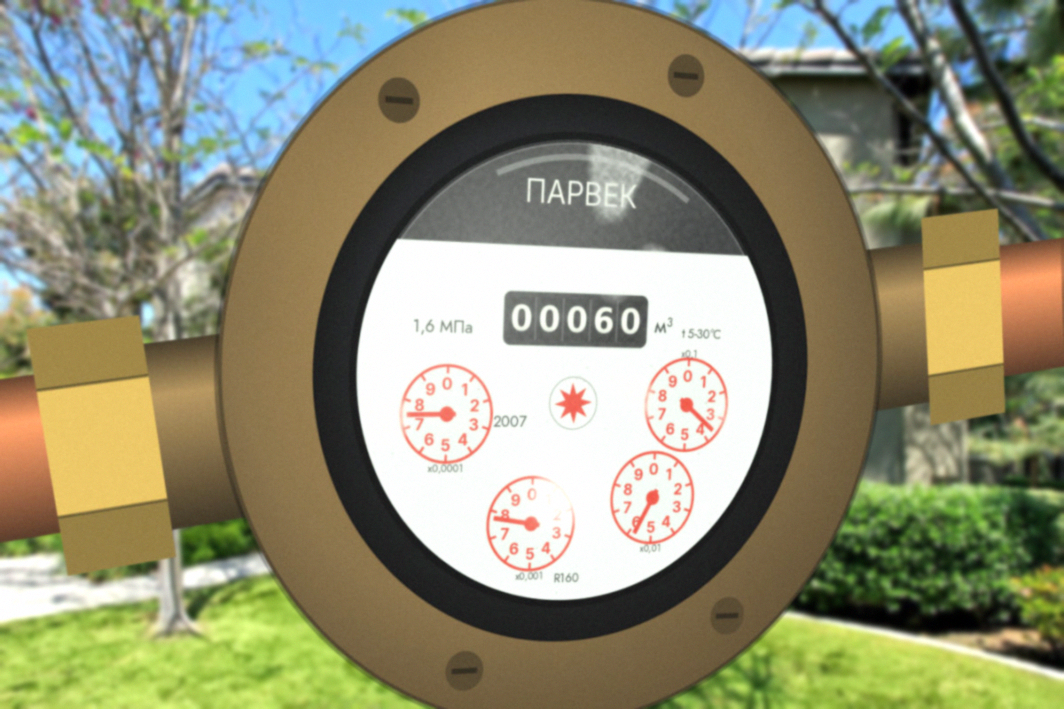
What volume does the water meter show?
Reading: 60.3577 m³
